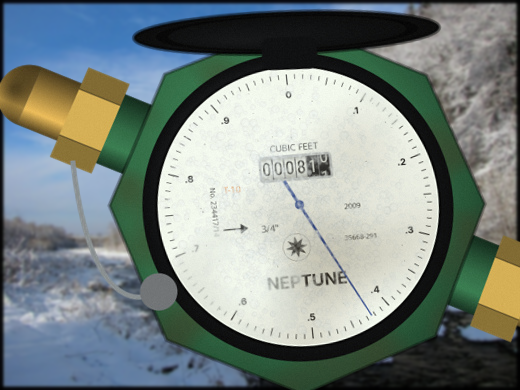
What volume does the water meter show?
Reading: 810.42 ft³
